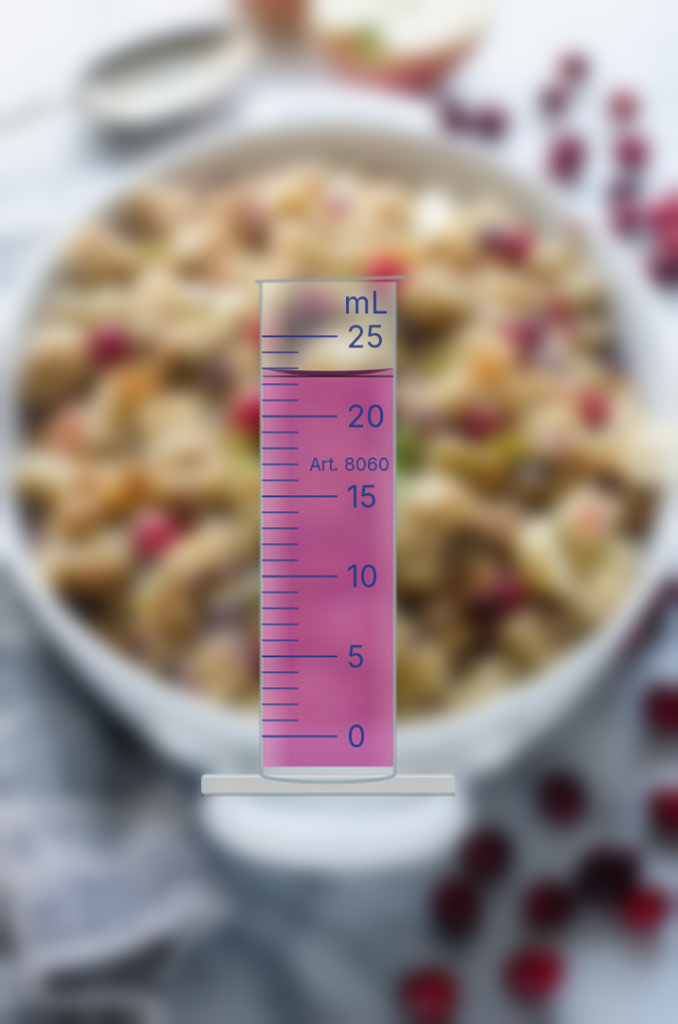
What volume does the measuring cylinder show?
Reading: 22.5 mL
